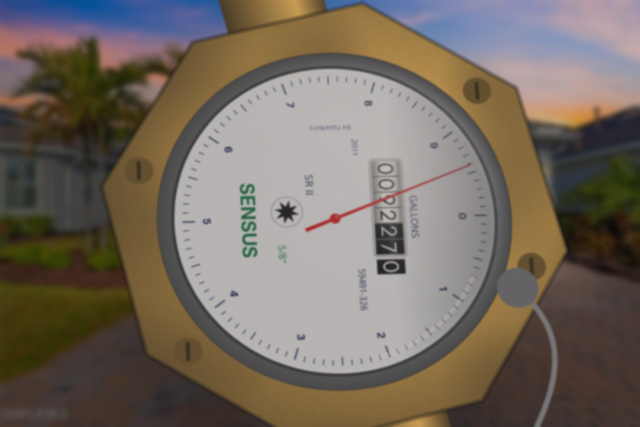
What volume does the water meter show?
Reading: 92269.4 gal
